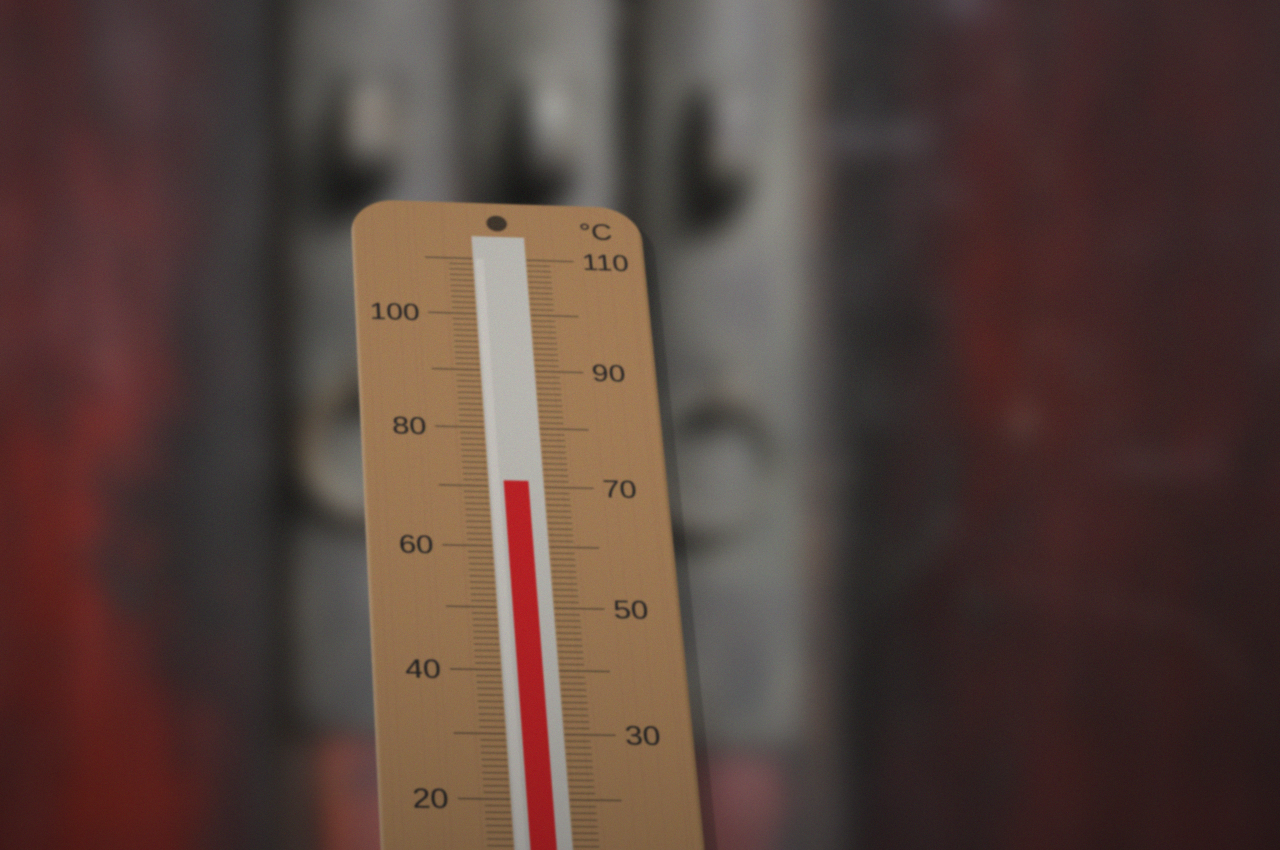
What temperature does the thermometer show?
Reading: 71 °C
